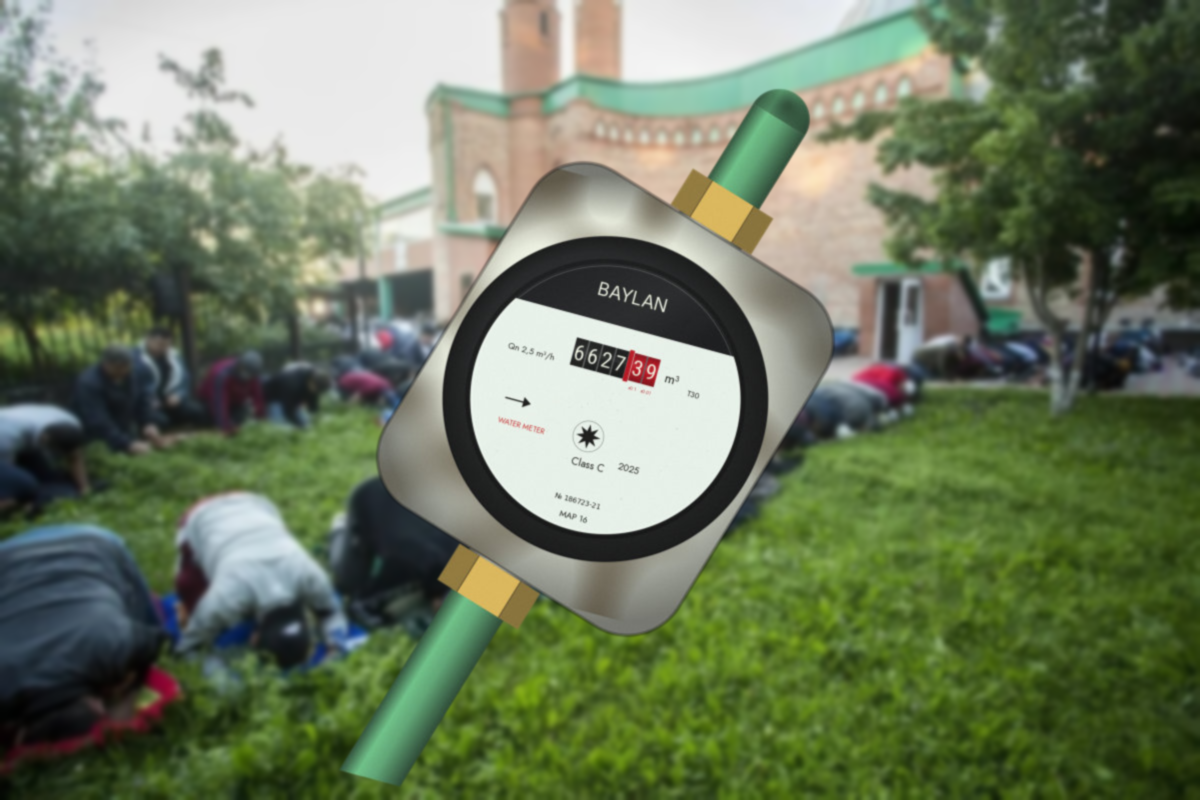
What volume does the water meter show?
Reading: 6627.39 m³
